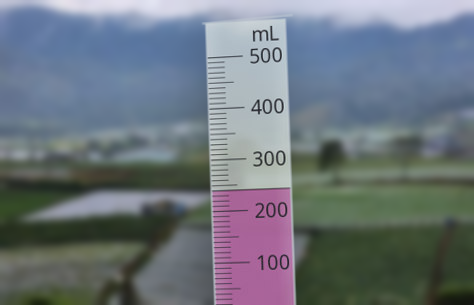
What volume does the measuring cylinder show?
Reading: 240 mL
